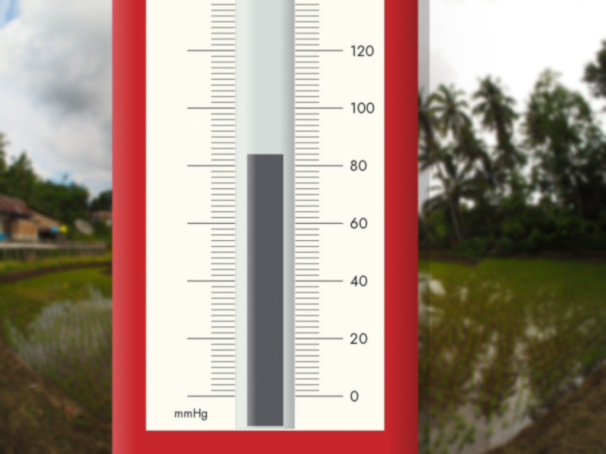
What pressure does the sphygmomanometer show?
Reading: 84 mmHg
